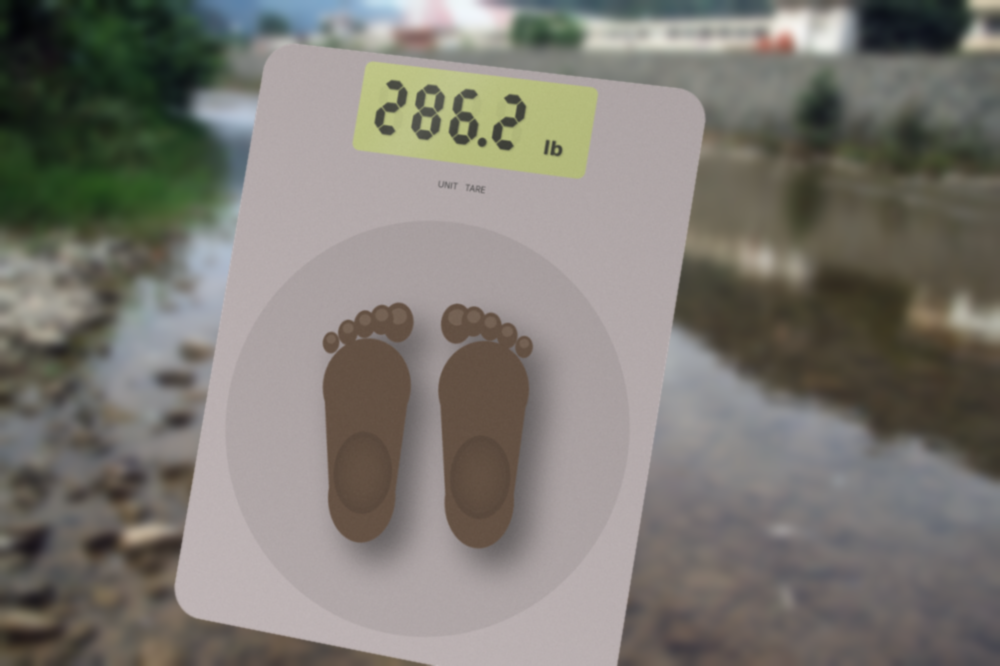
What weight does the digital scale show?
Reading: 286.2 lb
